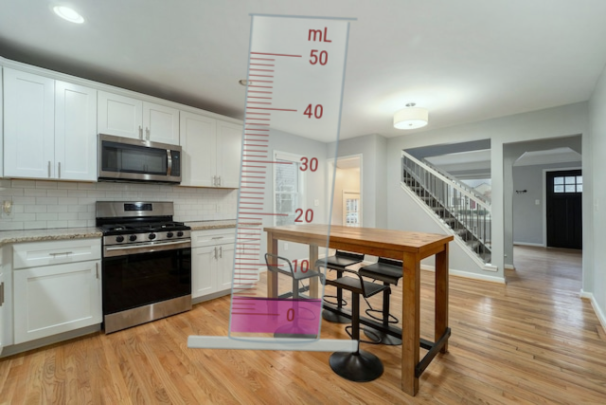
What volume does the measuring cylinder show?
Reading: 3 mL
